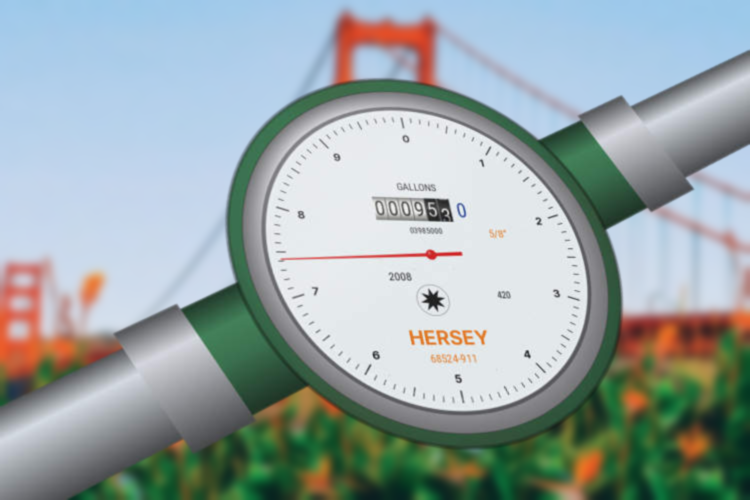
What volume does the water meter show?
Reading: 9527.4 gal
